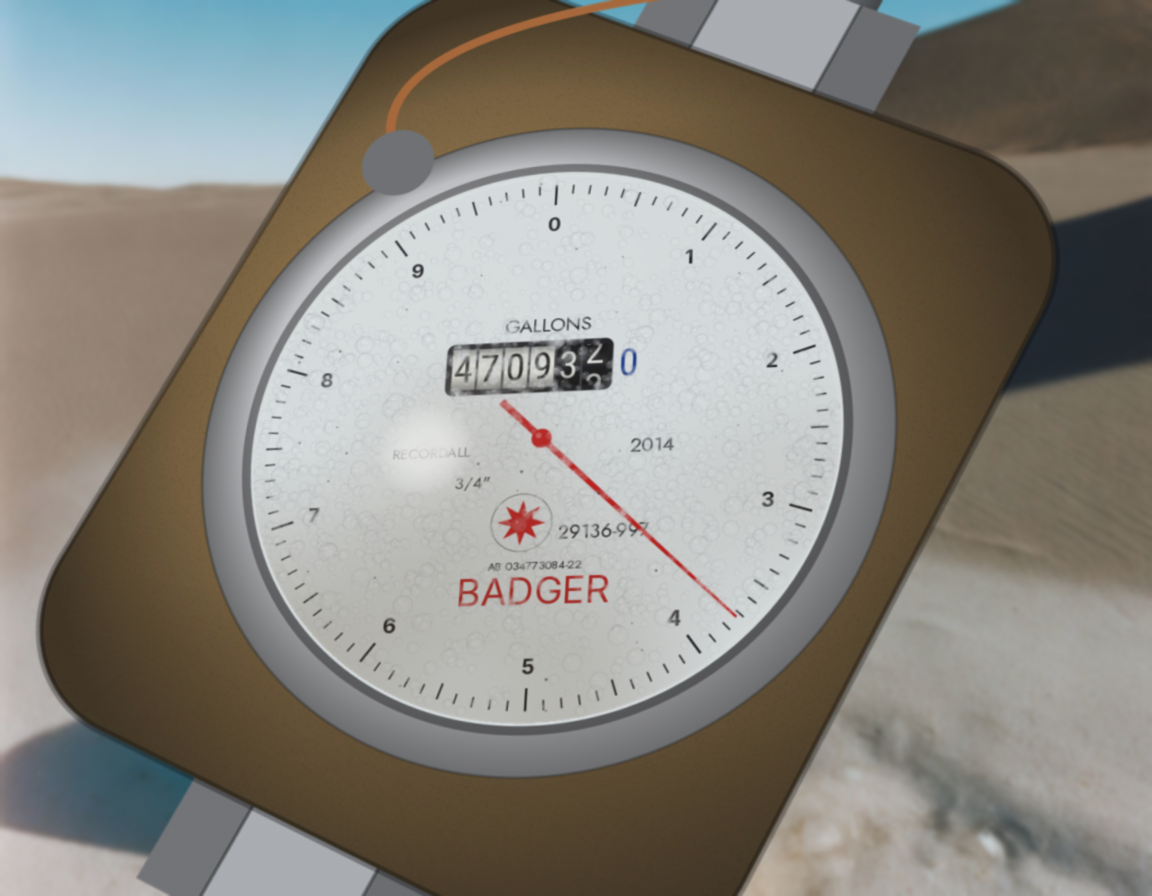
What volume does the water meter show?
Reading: 4709323.7 gal
